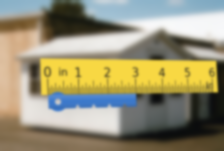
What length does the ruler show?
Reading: 3 in
